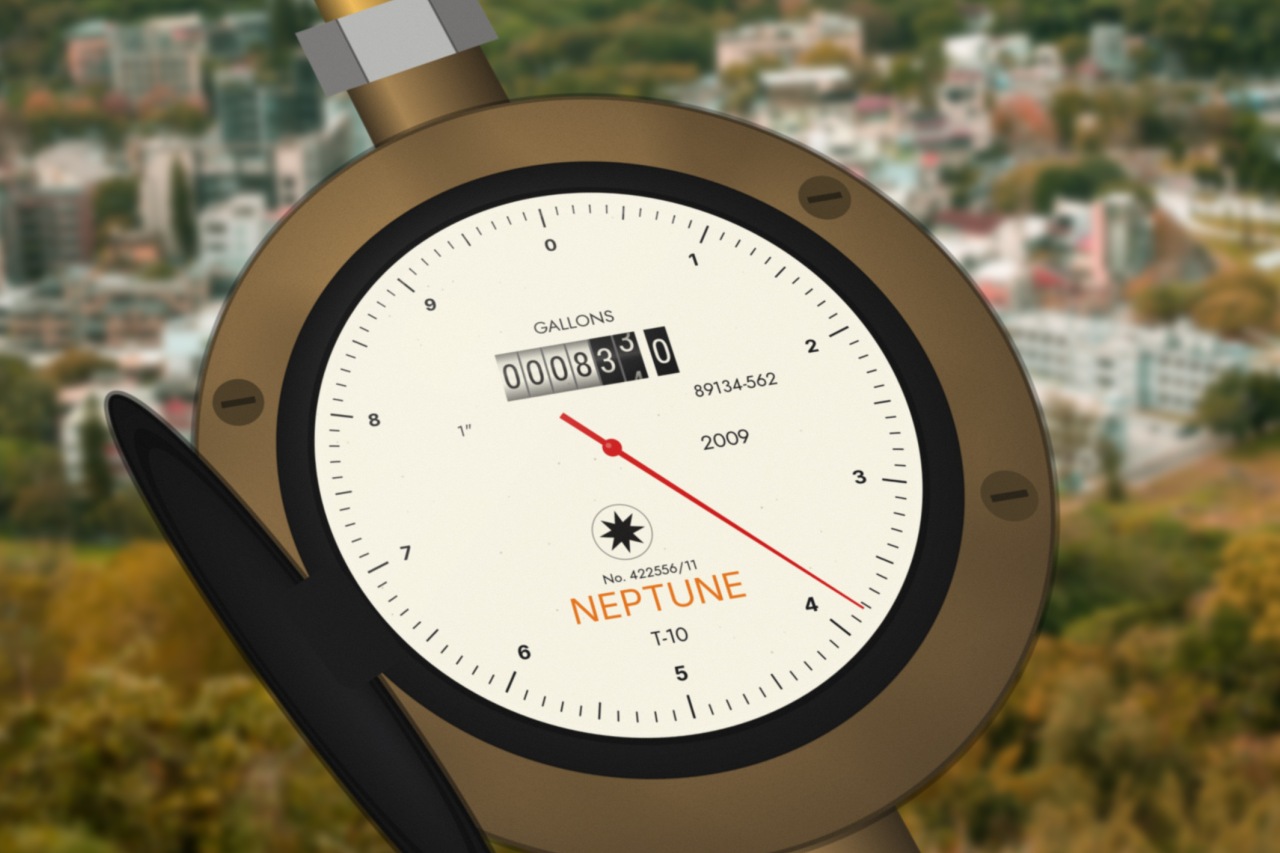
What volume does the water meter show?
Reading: 8333.8 gal
